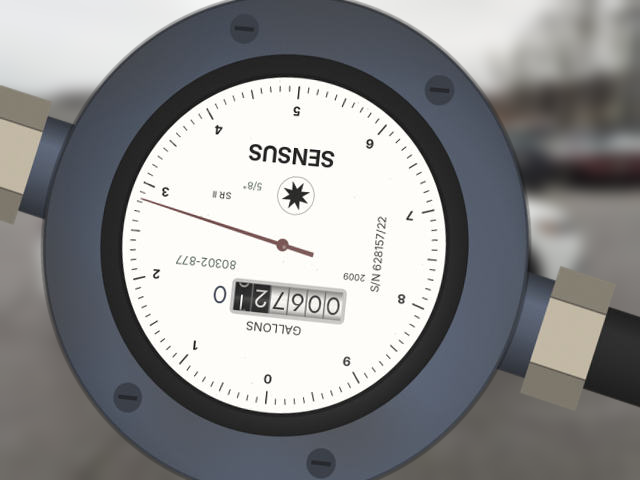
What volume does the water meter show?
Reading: 67212.8 gal
